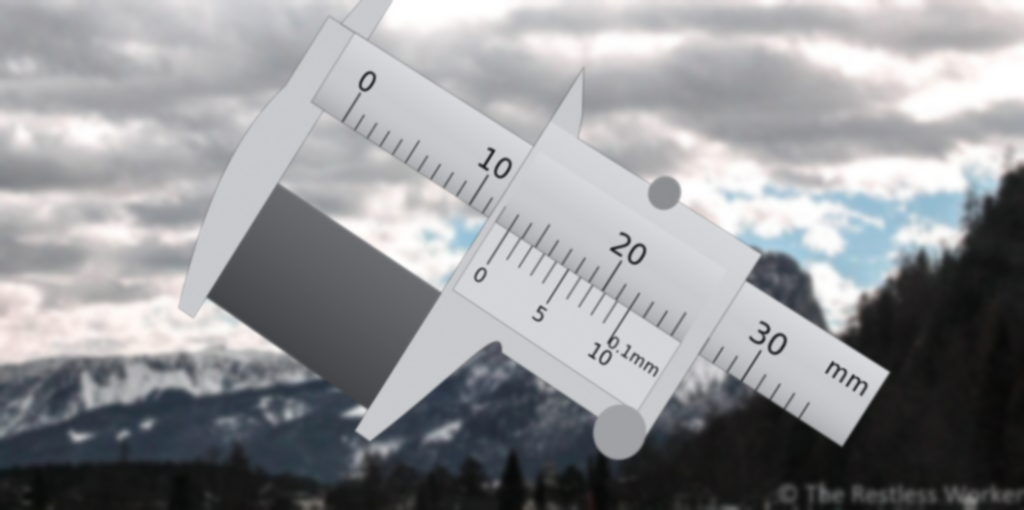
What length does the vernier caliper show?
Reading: 13.0 mm
